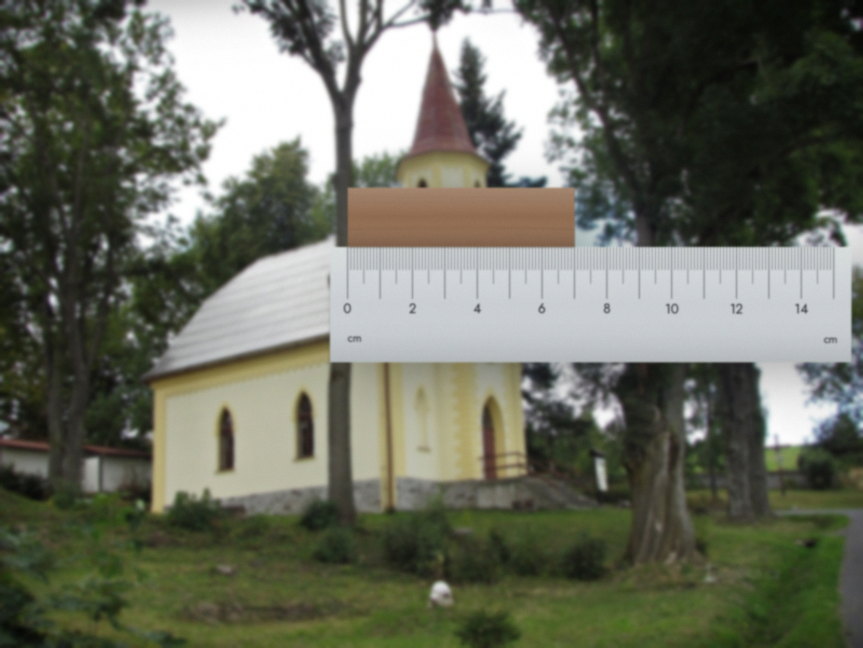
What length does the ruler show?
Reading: 7 cm
